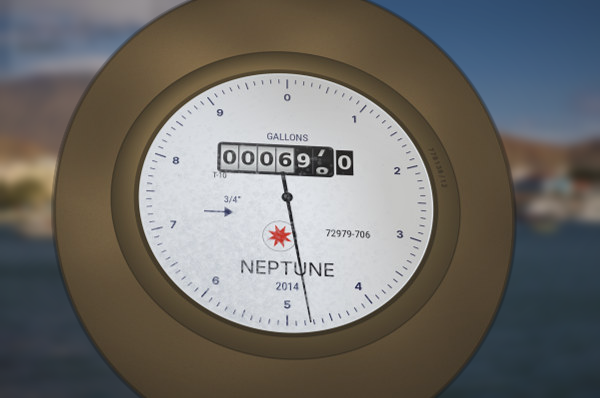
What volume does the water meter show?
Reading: 6974.7 gal
